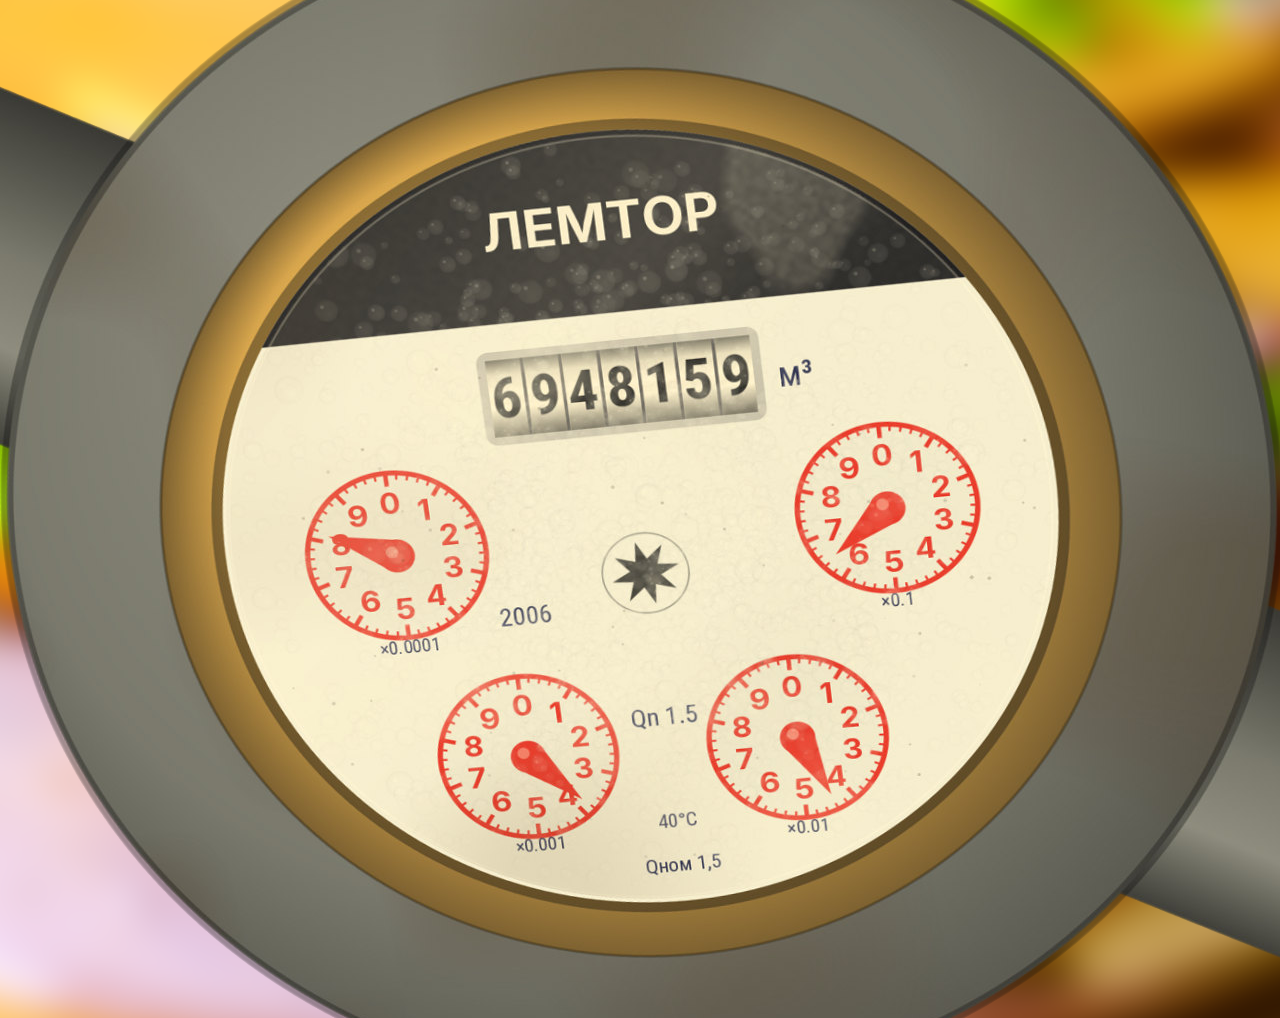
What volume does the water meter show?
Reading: 6948159.6438 m³
